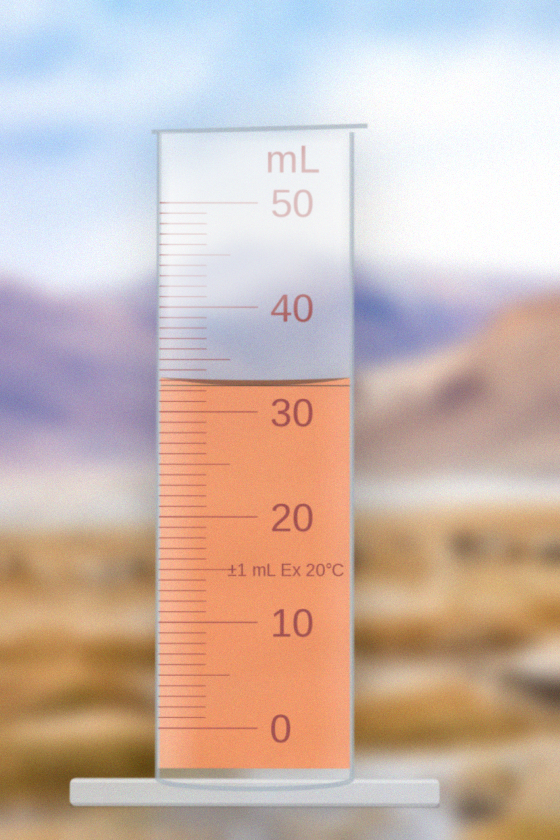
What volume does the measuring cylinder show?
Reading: 32.5 mL
